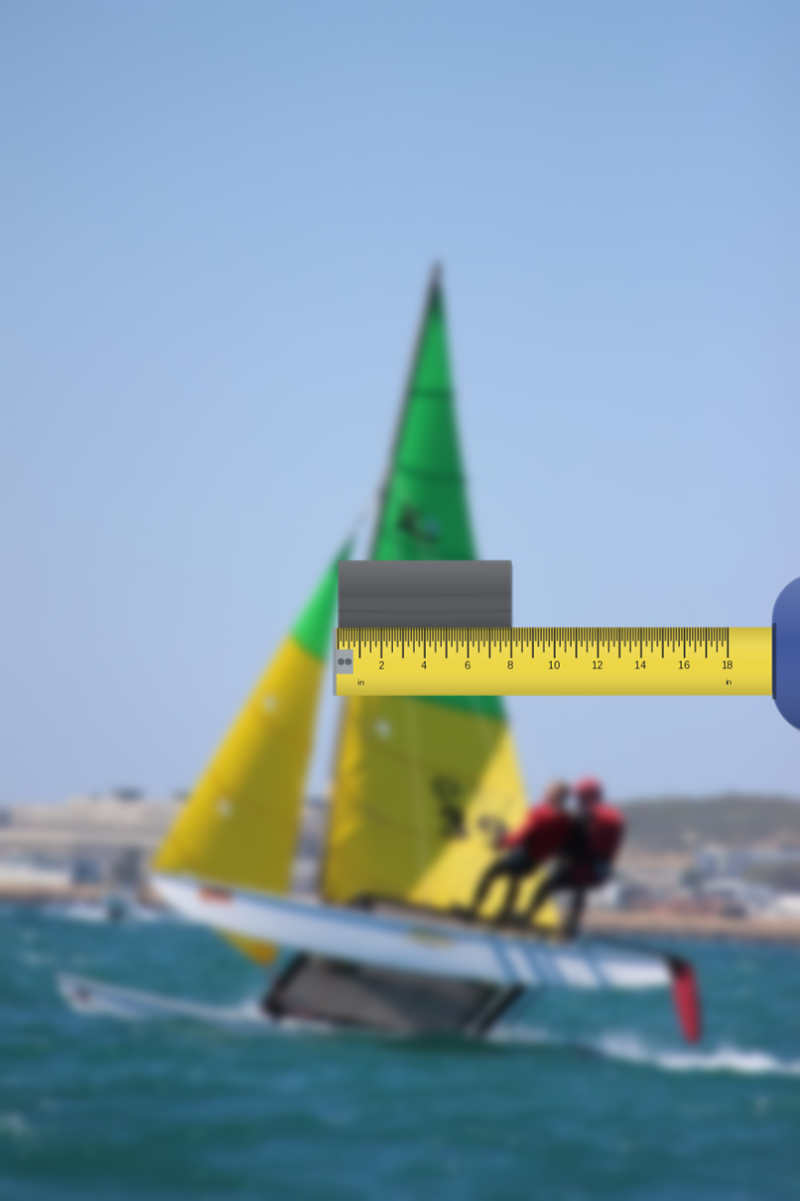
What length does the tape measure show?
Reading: 8 in
